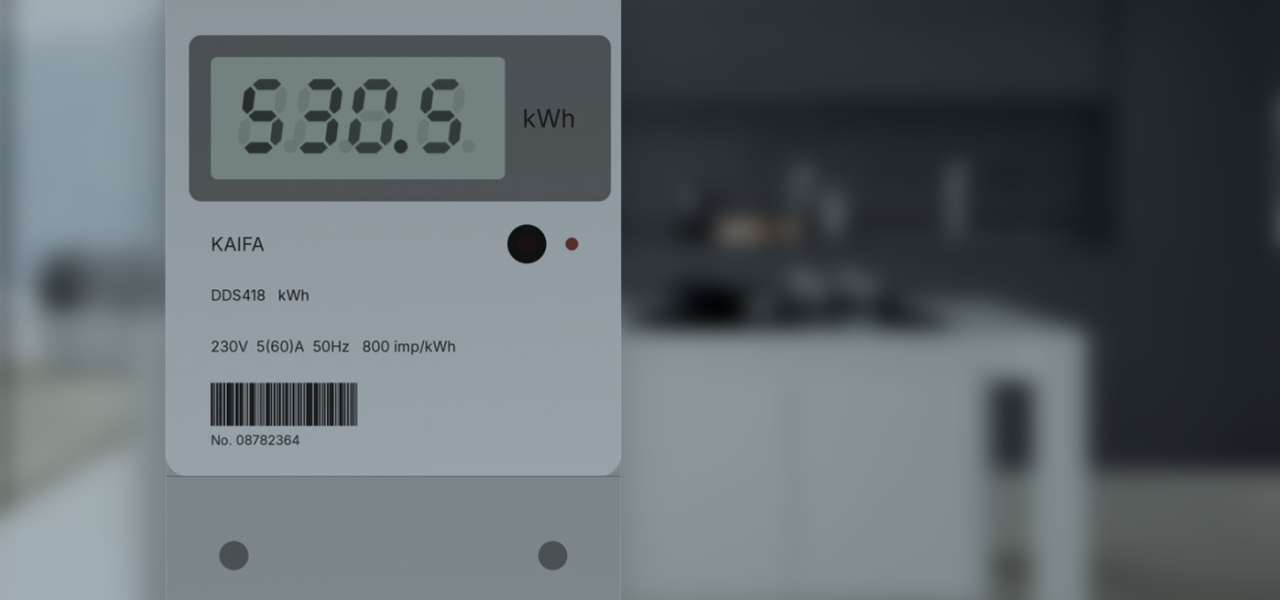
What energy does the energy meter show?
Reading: 530.5 kWh
